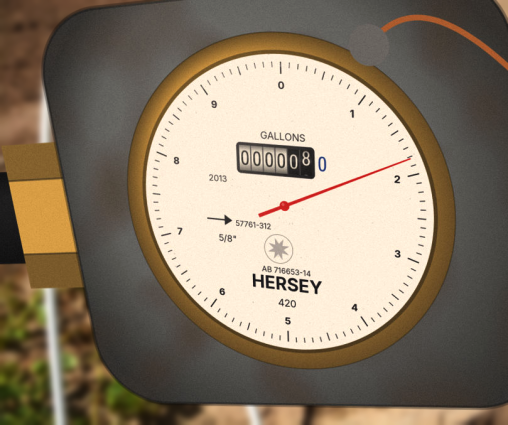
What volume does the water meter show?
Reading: 81.8 gal
